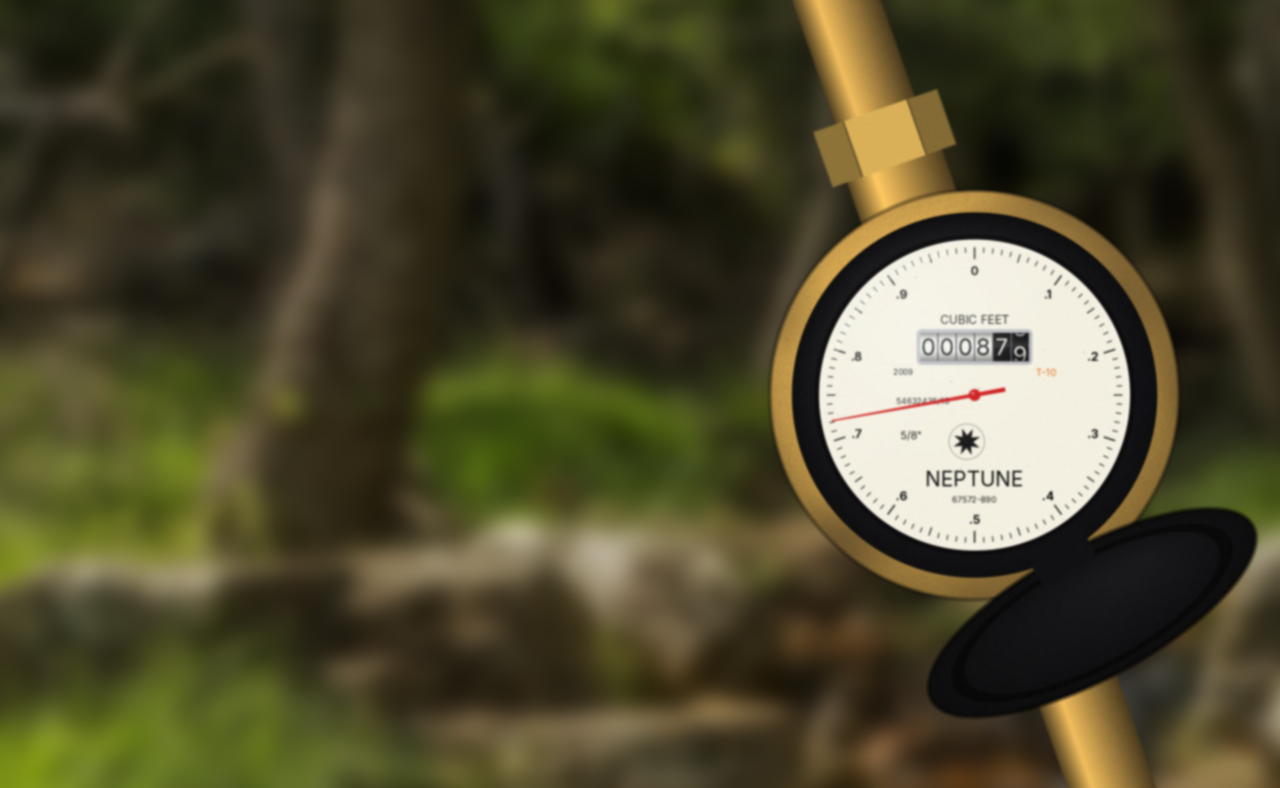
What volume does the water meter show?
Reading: 878.72 ft³
